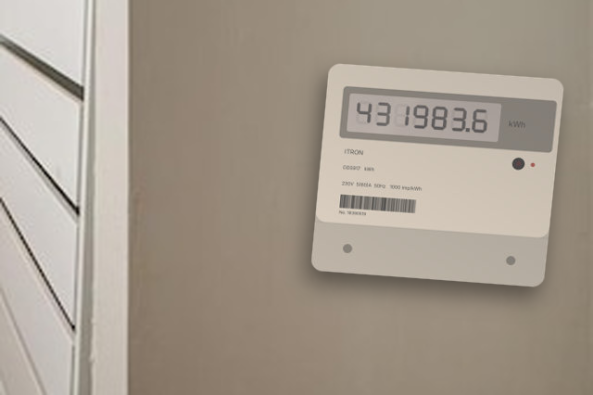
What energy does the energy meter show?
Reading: 431983.6 kWh
